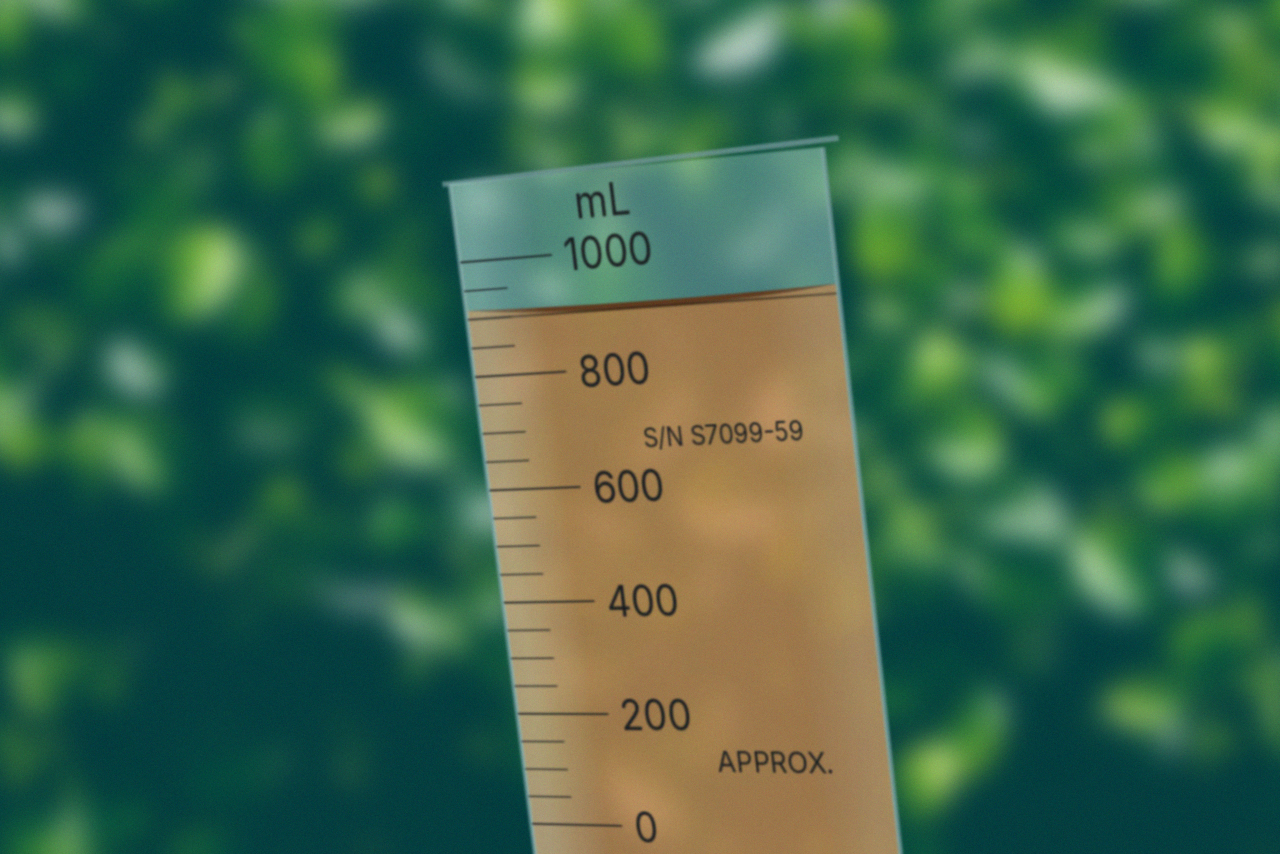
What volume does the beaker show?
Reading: 900 mL
